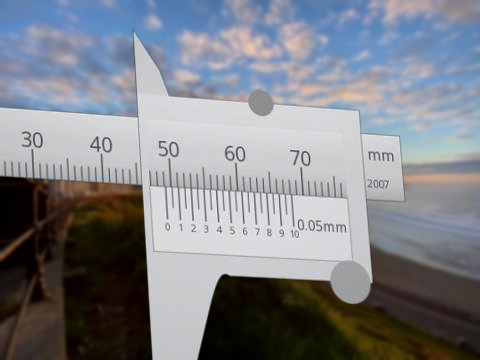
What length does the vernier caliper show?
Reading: 49.2 mm
